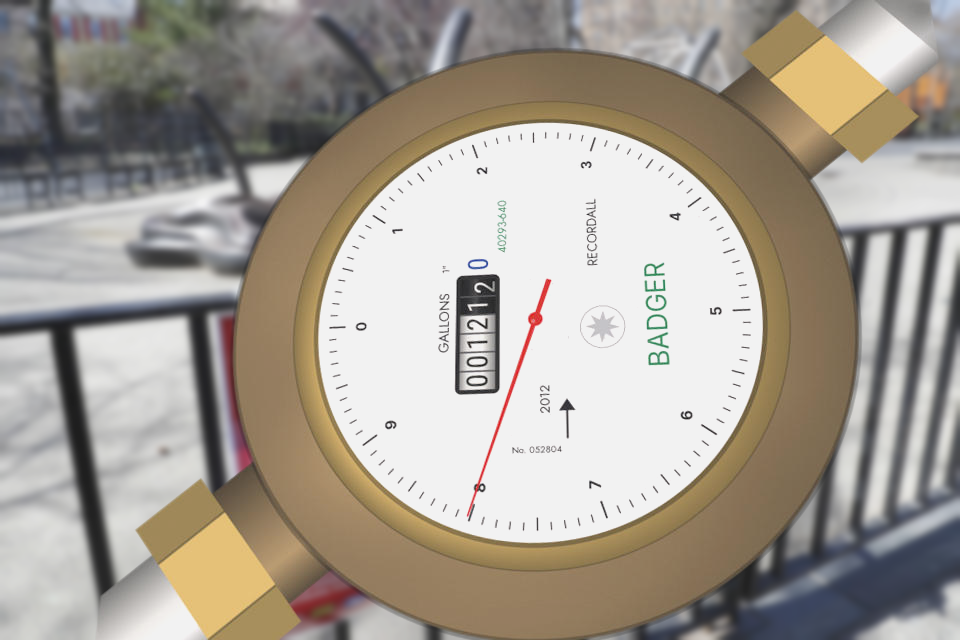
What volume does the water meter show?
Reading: 12118.0 gal
